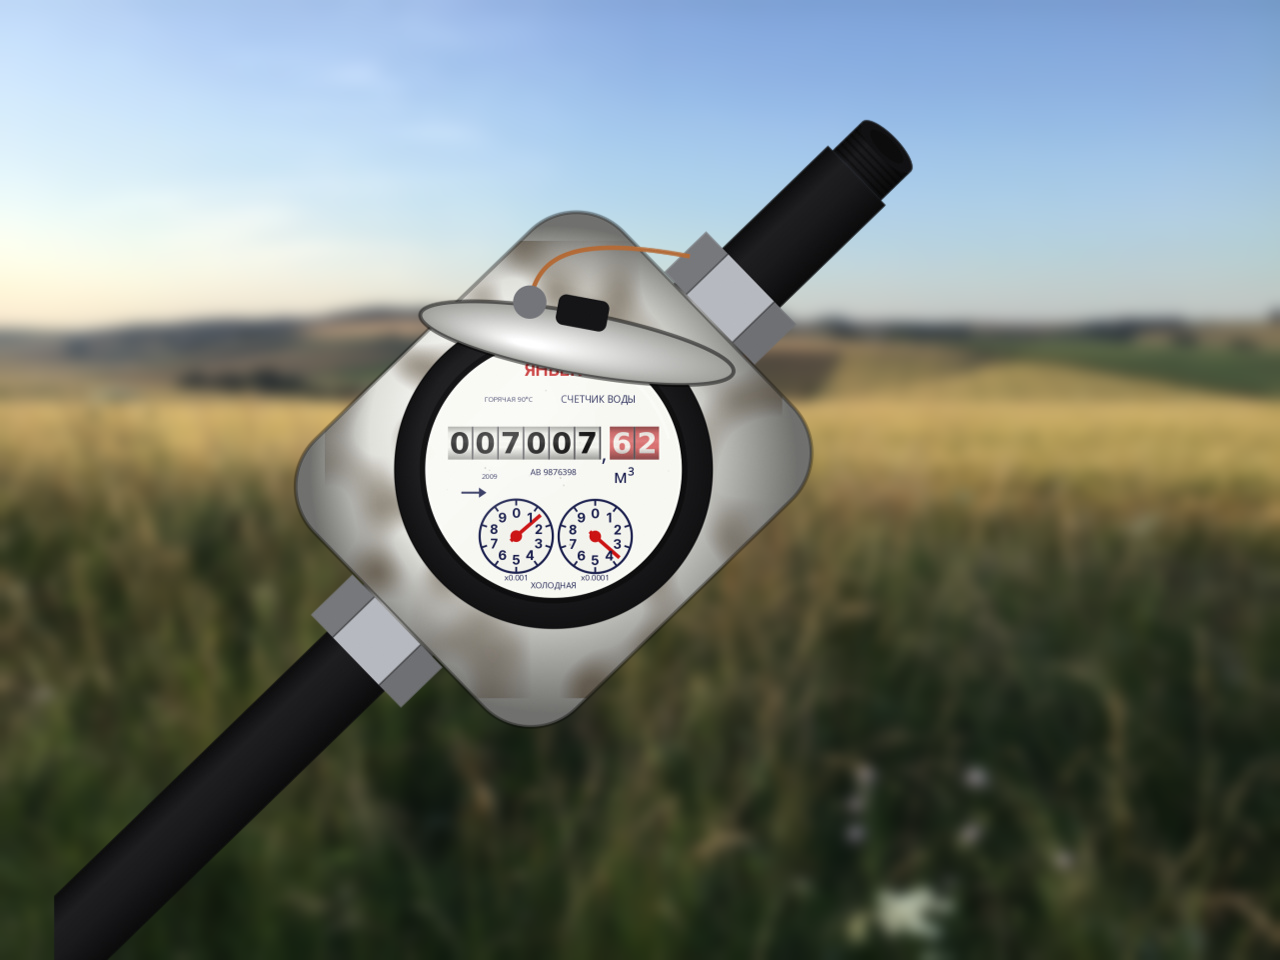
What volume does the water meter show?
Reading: 7007.6213 m³
